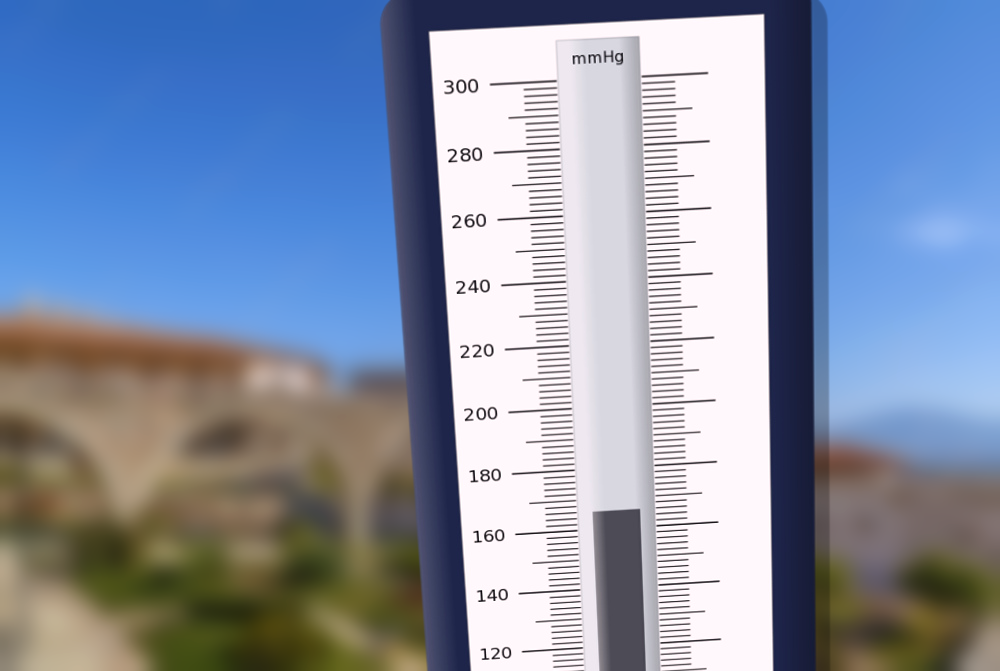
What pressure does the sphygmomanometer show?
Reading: 166 mmHg
